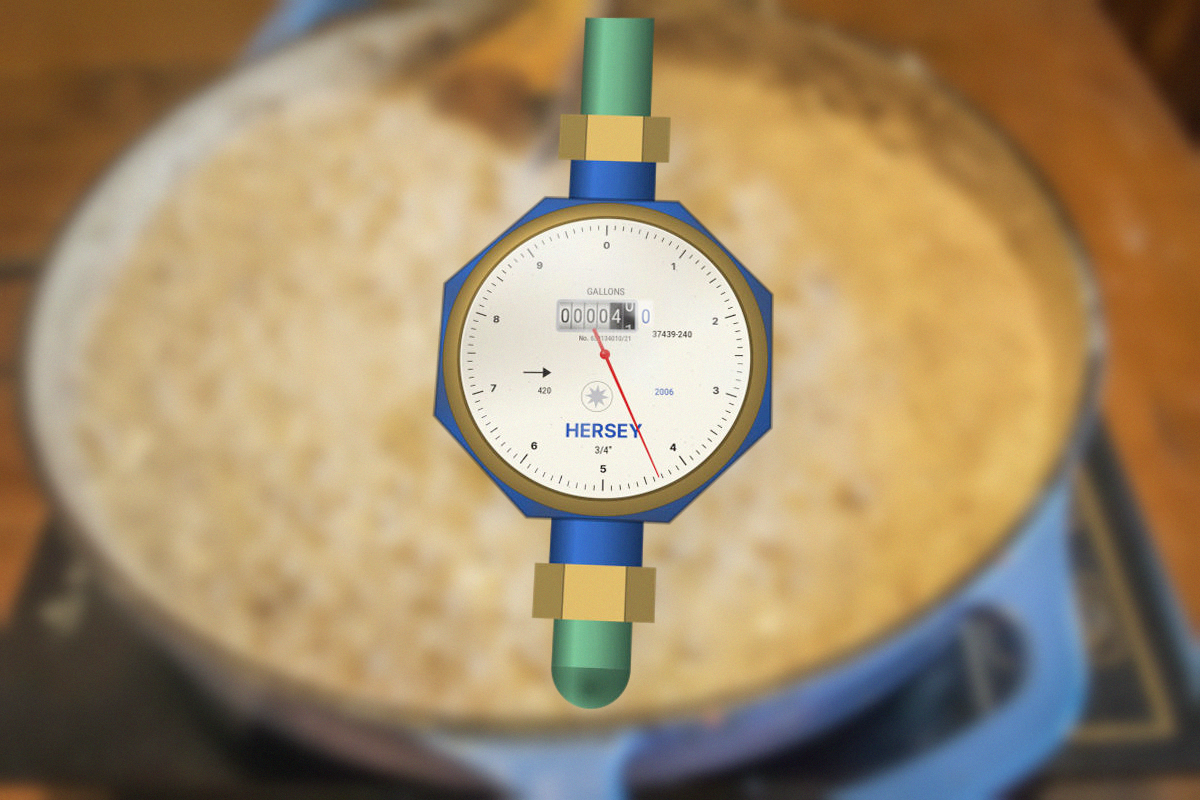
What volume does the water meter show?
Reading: 404.3 gal
